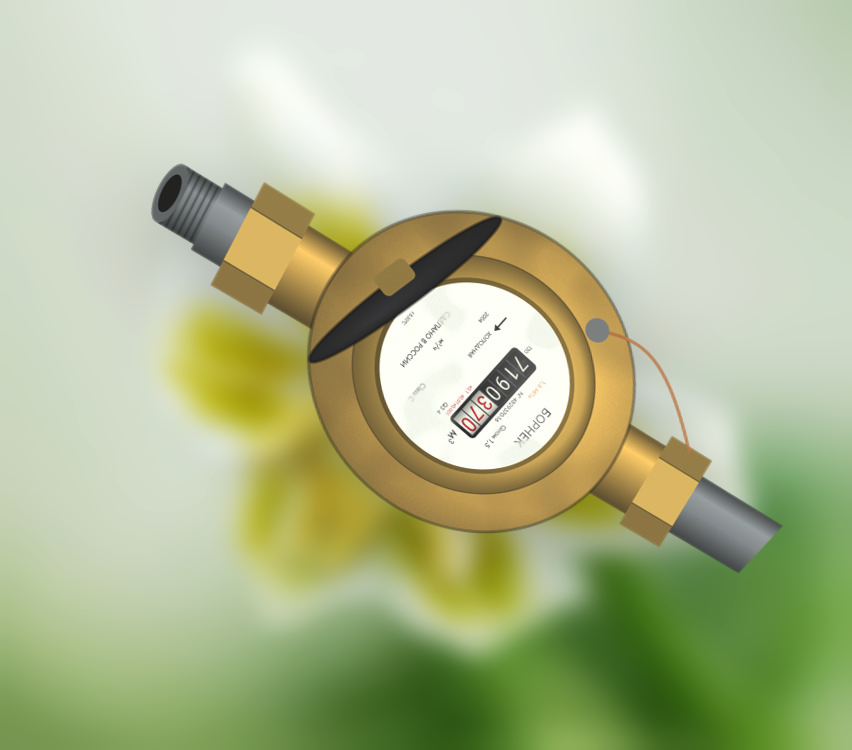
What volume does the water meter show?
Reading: 7190.370 m³
